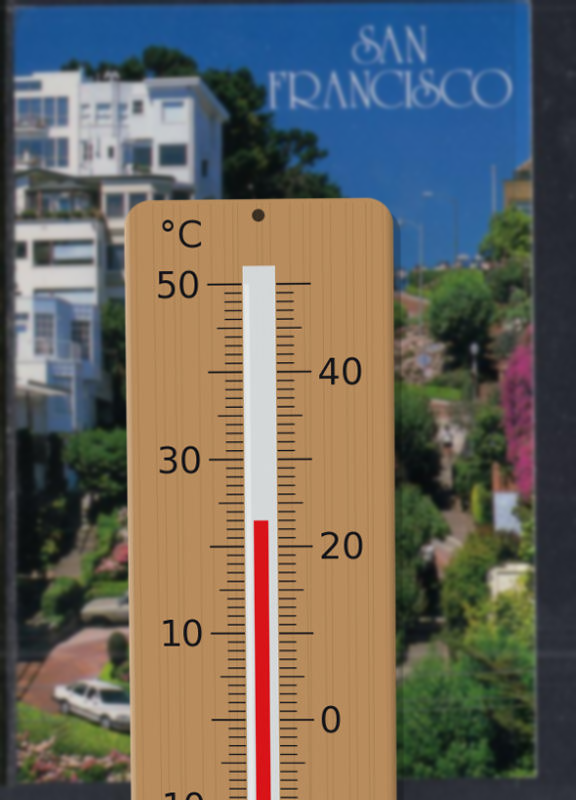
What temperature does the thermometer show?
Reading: 23 °C
